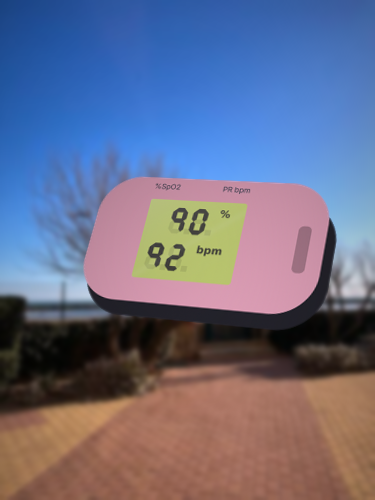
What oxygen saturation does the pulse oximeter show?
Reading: 90 %
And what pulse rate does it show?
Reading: 92 bpm
